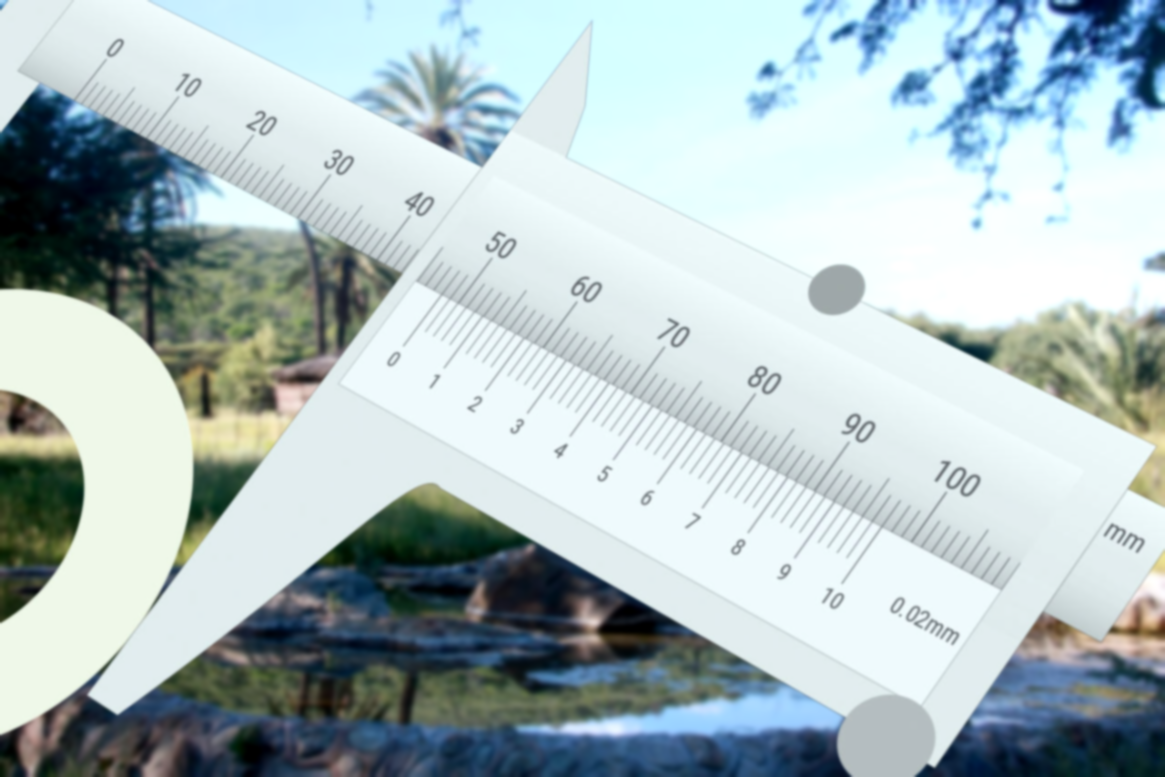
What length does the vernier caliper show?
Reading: 48.0 mm
